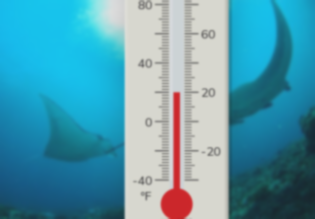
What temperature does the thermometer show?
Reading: 20 °F
